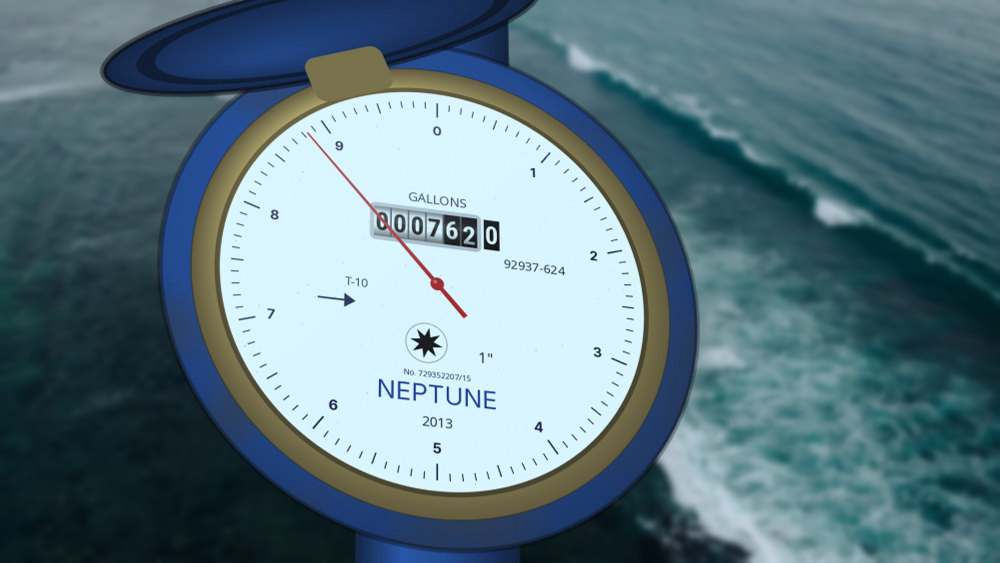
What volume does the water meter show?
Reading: 7618.8 gal
